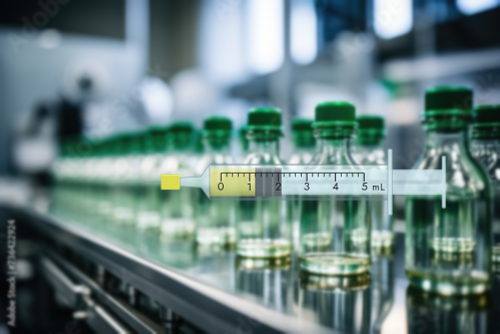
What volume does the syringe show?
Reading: 1.2 mL
